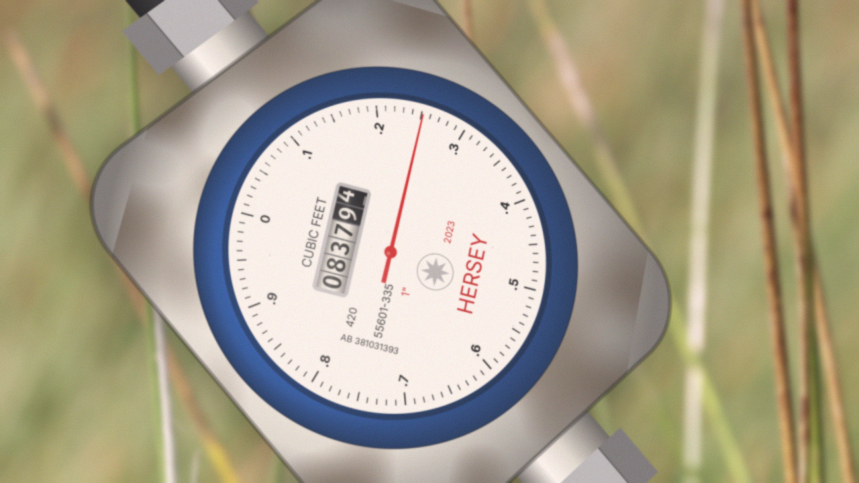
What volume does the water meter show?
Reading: 83794.25 ft³
